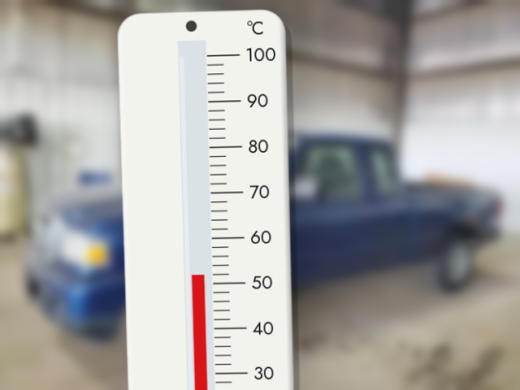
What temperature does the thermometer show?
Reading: 52 °C
